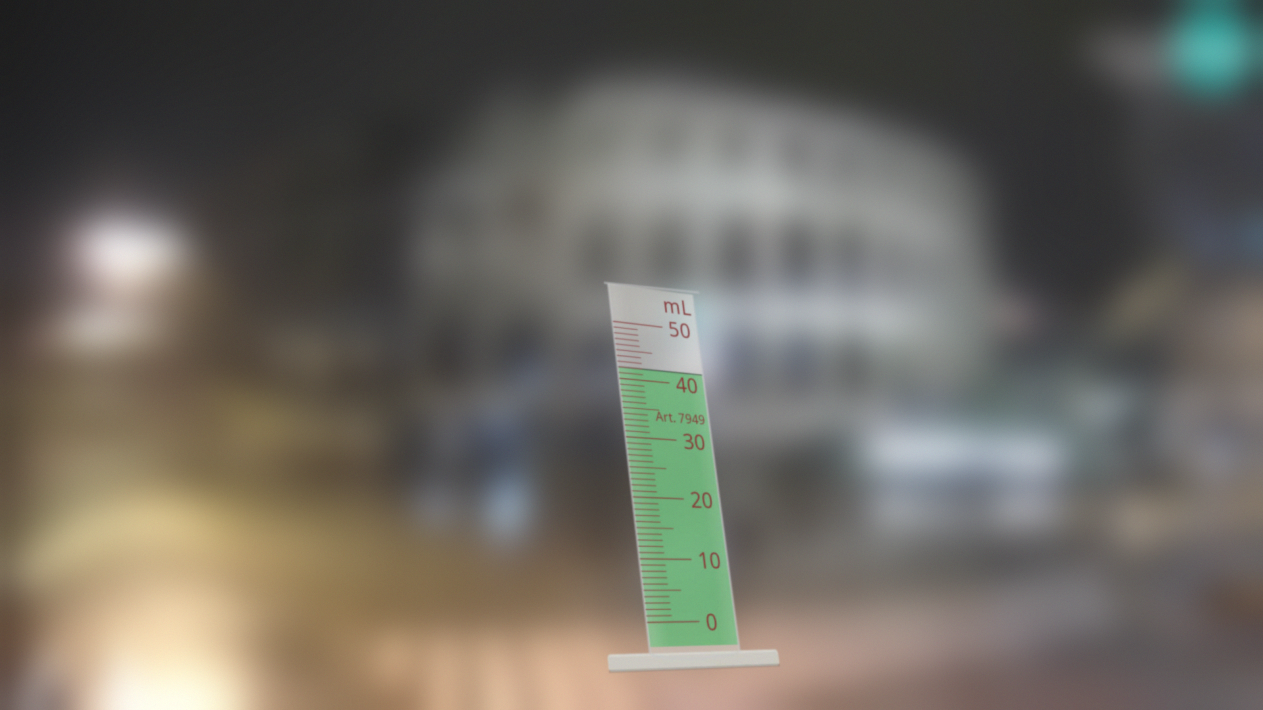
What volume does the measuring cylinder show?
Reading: 42 mL
